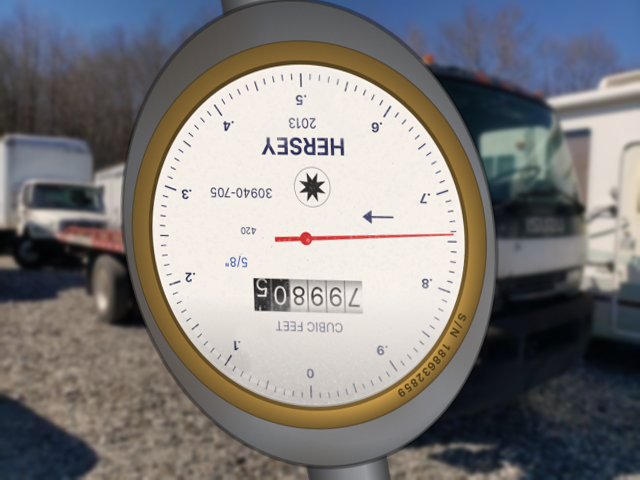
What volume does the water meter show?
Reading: 799804.74 ft³
